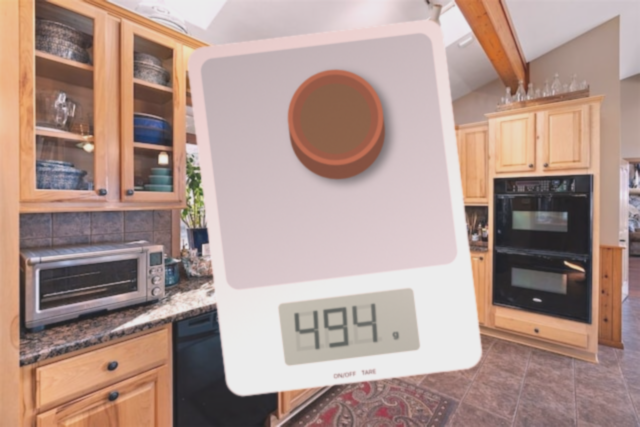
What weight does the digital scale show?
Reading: 494 g
